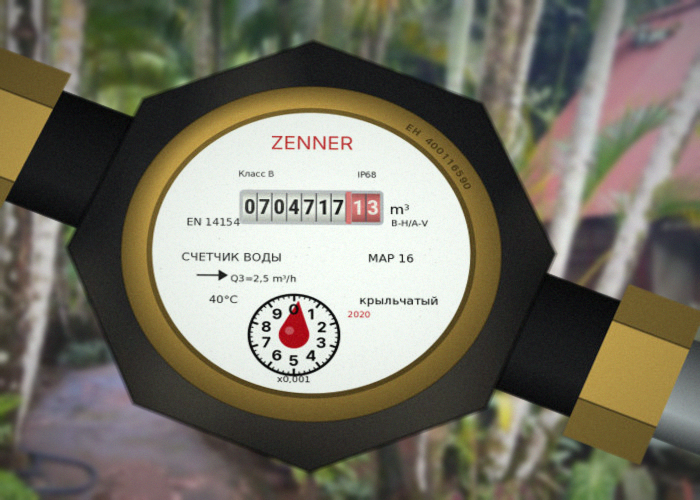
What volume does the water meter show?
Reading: 704717.130 m³
